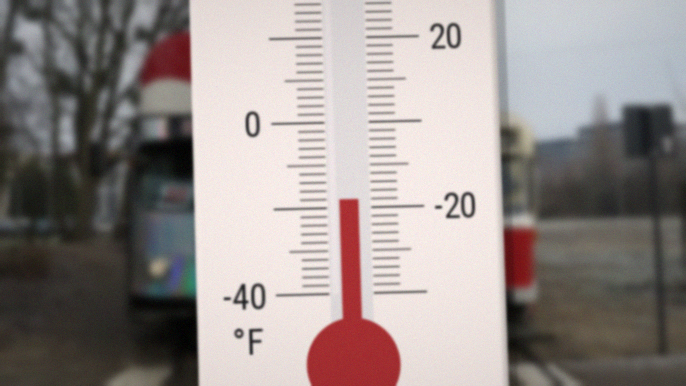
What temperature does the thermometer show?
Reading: -18 °F
